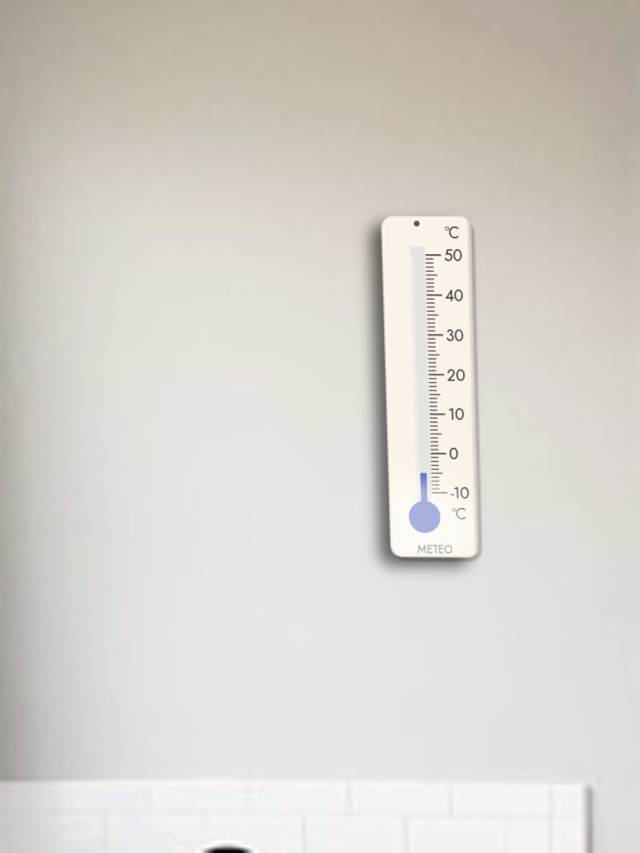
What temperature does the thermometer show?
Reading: -5 °C
